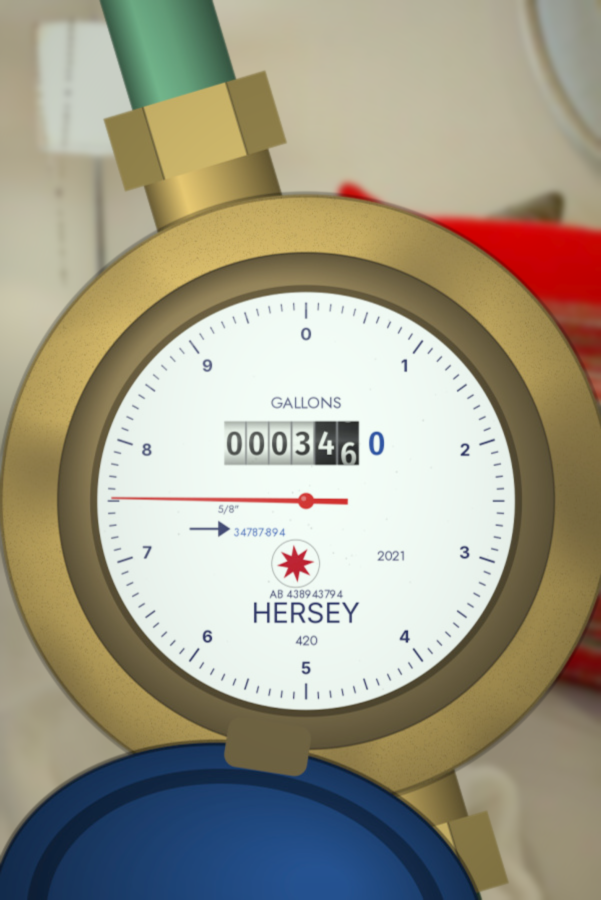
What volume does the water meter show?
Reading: 3457.5 gal
